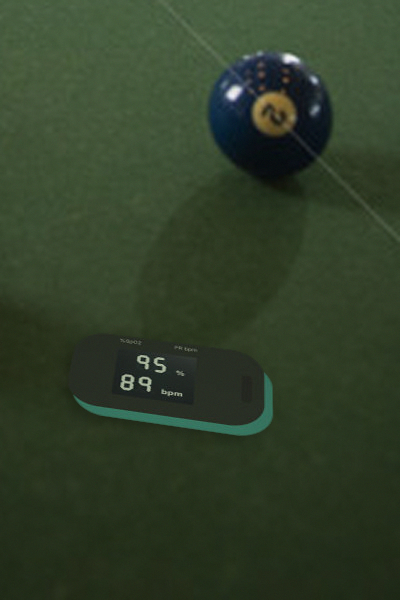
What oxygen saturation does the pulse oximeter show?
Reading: 95 %
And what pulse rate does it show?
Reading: 89 bpm
